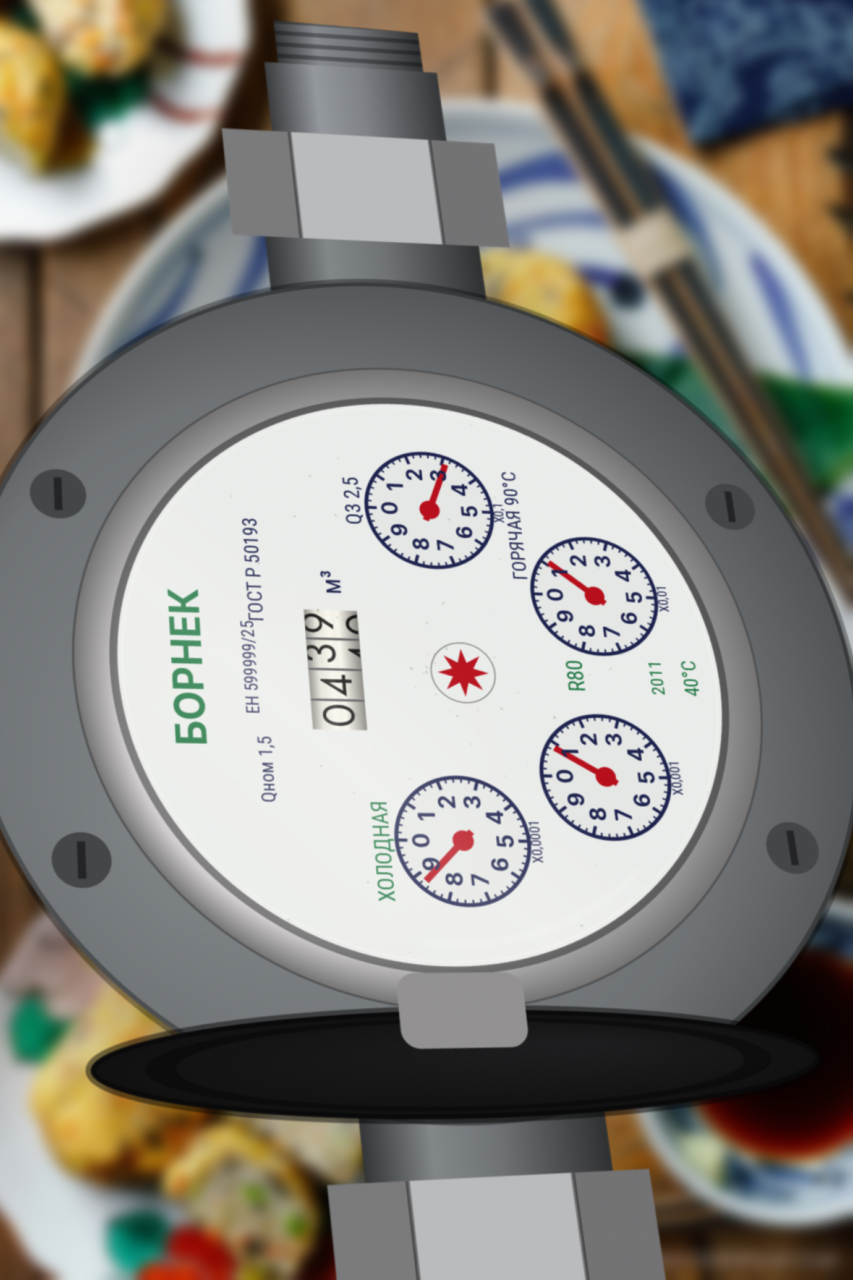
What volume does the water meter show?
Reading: 439.3108 m³
